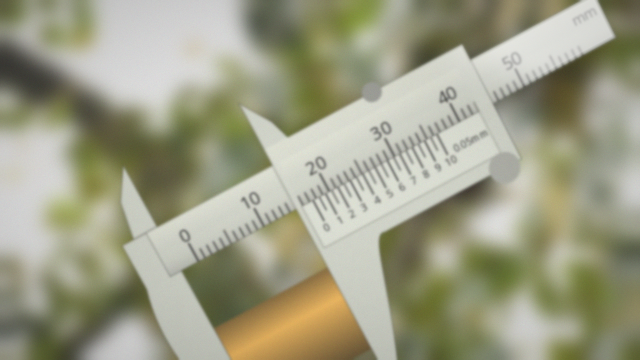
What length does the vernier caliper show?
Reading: 17.5 mm
